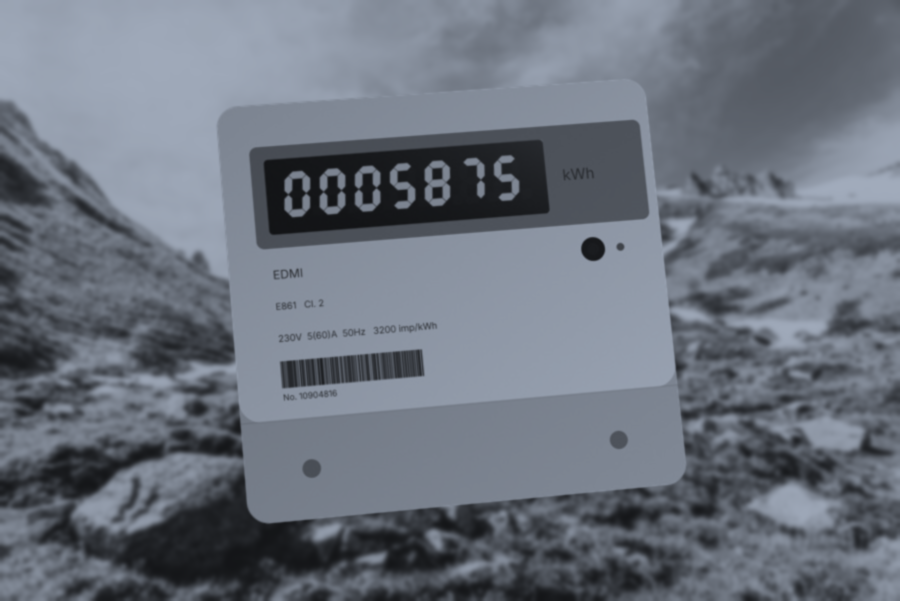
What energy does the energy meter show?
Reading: 5875 kWh
